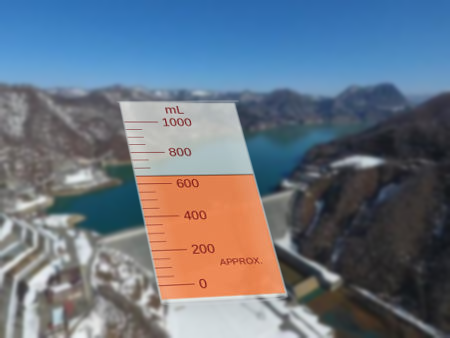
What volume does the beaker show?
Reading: 650 mL
